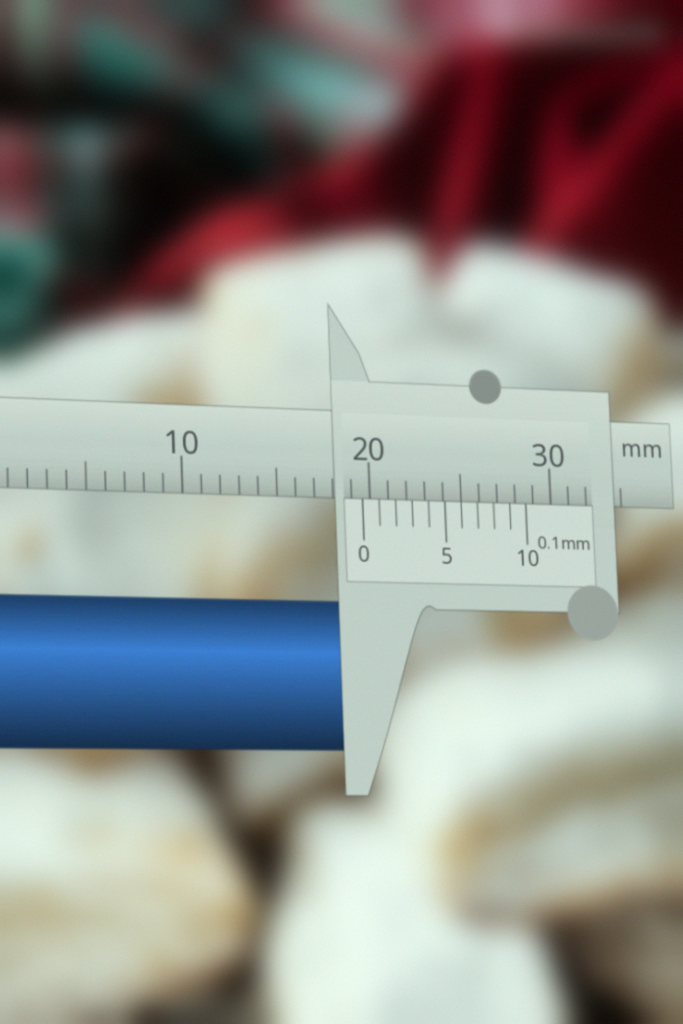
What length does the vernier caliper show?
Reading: 19.6 mm
